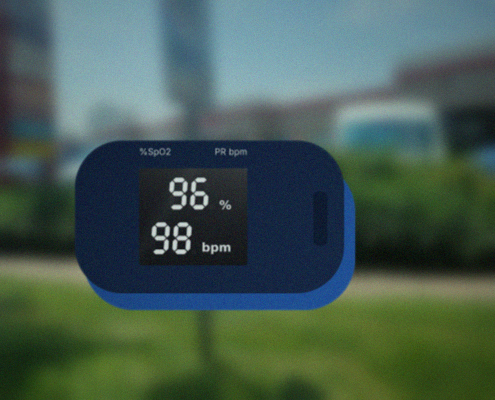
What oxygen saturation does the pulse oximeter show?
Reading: 96 %
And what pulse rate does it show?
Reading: 98 bpm
